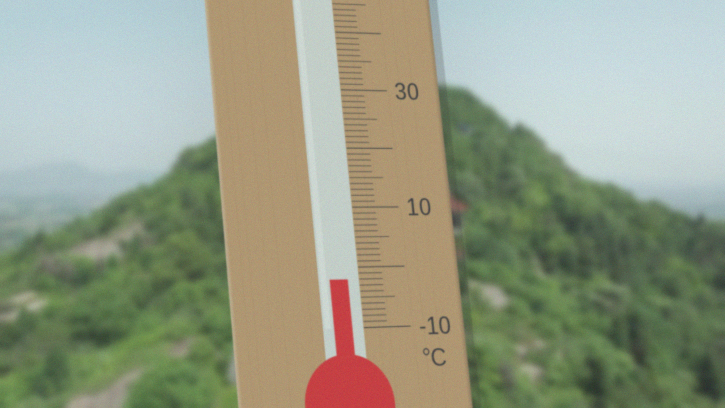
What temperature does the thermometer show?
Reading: -2 °C
